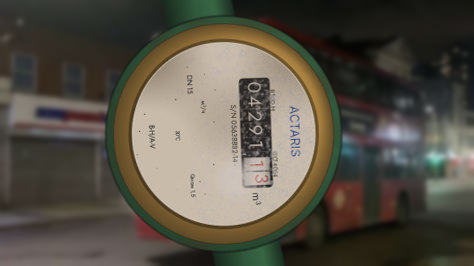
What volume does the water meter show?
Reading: 4291.13 m³
